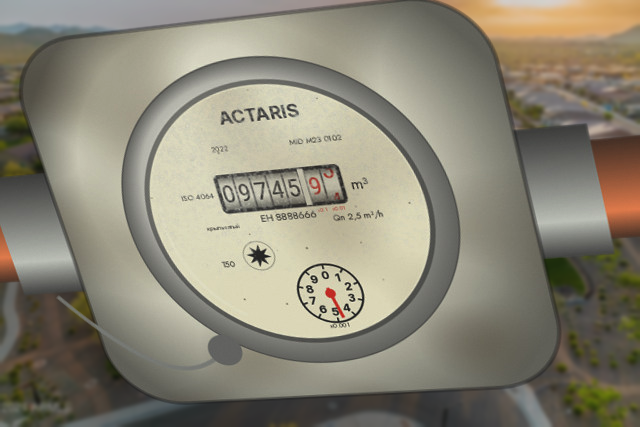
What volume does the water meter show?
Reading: 9745.934 m³
